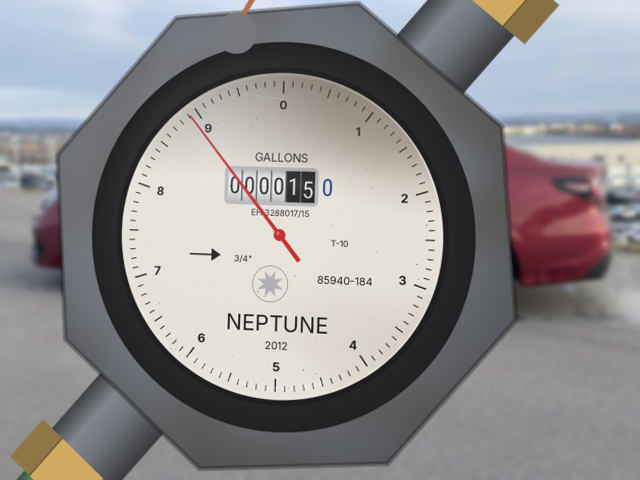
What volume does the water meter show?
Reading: 148.9 gal
